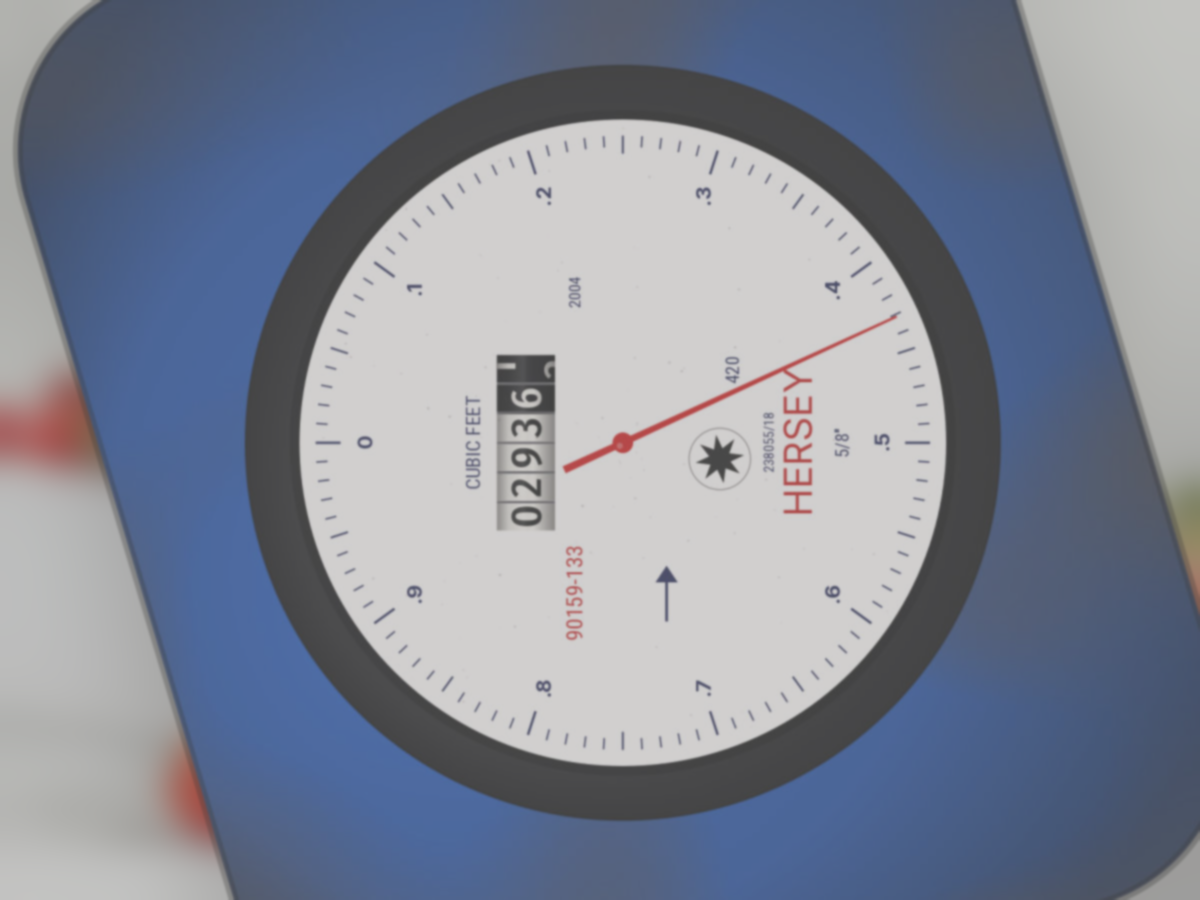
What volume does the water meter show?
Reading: 29361.43 ft³
